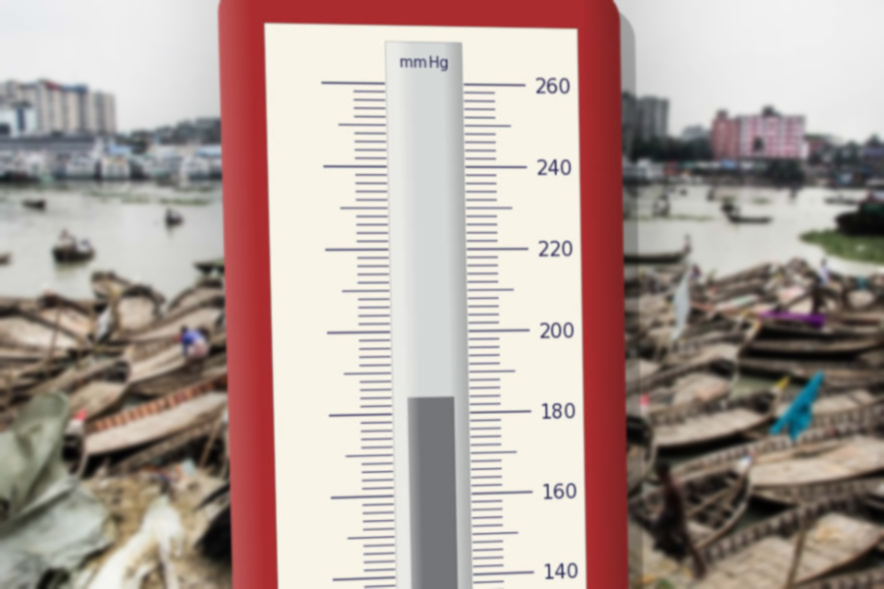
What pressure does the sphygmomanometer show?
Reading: 184 mmHg
